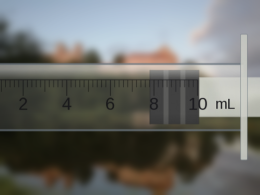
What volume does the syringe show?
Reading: 7.8 mL
